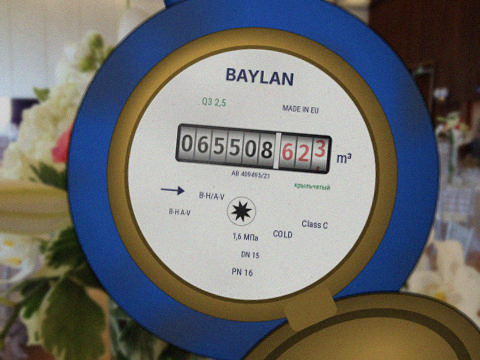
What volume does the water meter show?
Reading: 65508.623 m³
